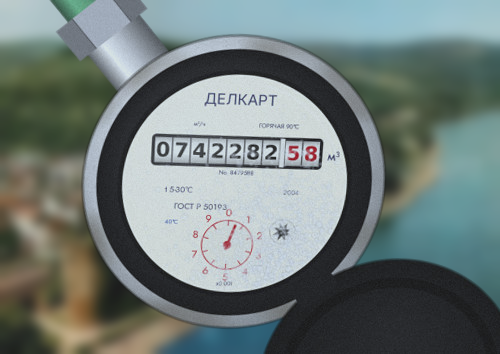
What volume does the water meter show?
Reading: 742282.580 m³
